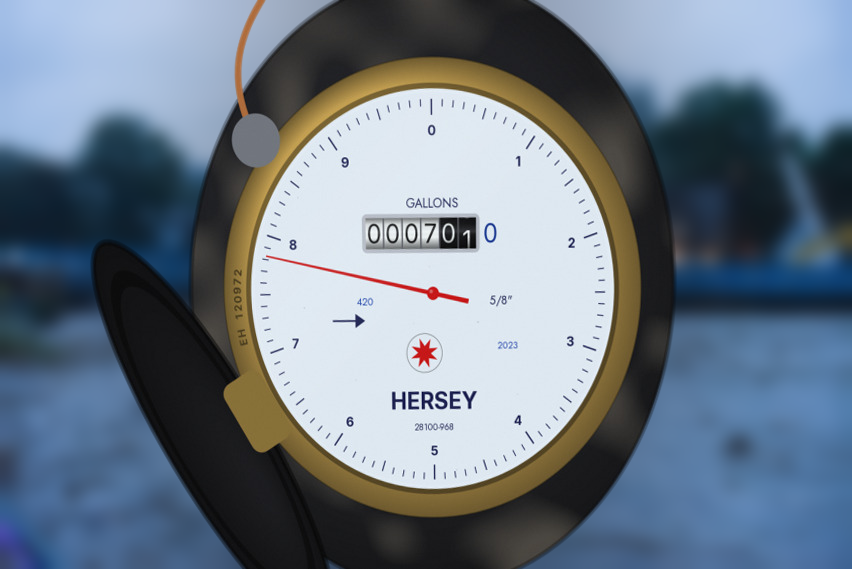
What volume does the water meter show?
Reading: 7007.8 gal
